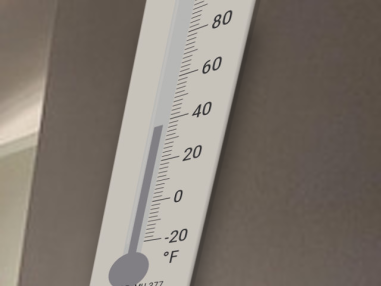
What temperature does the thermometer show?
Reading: 38 °F
